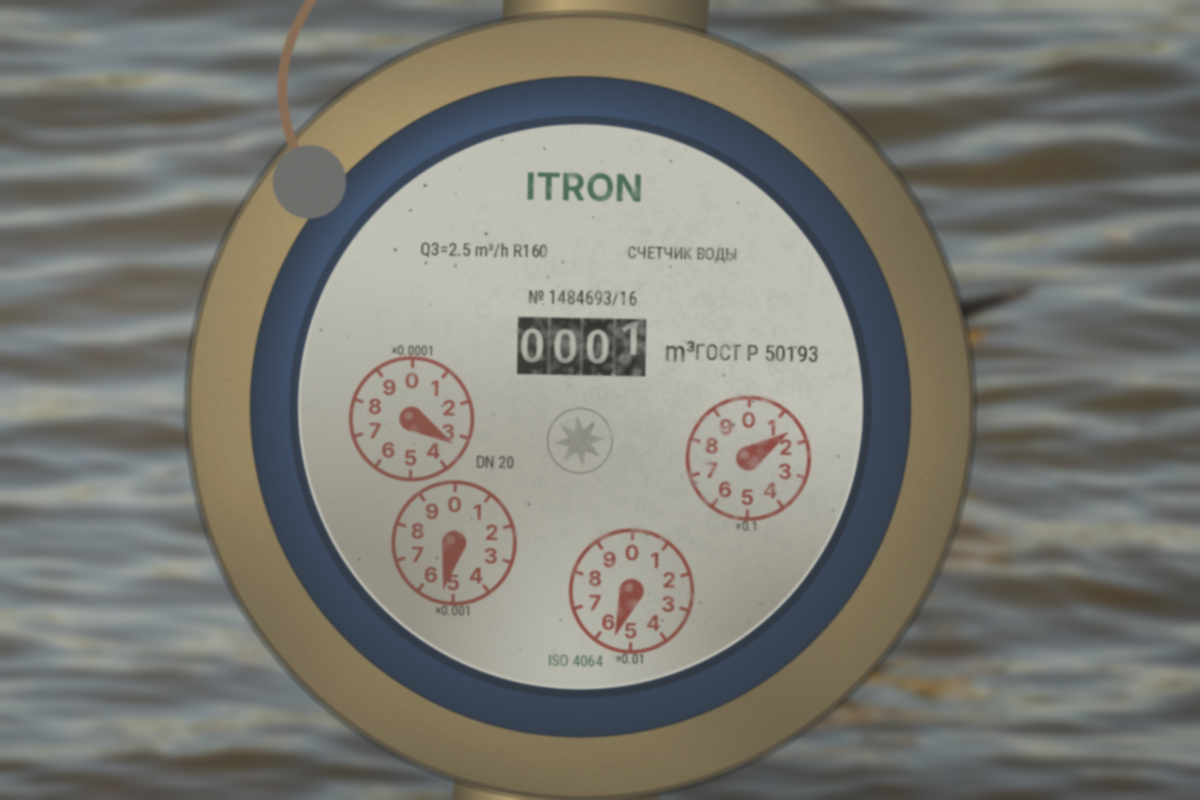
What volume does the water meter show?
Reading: 1.1553 m³
